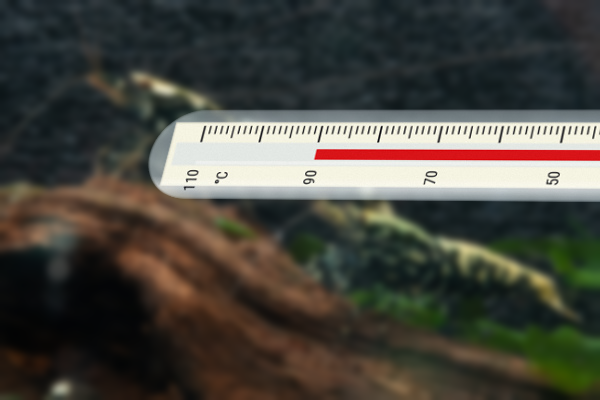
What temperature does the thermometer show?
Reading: 90 °C
